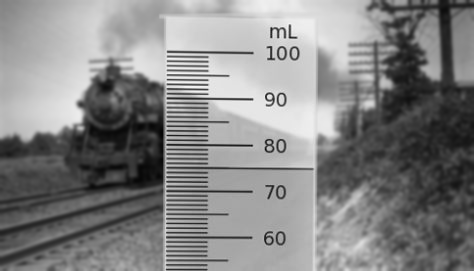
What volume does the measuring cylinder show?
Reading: 75 mL
